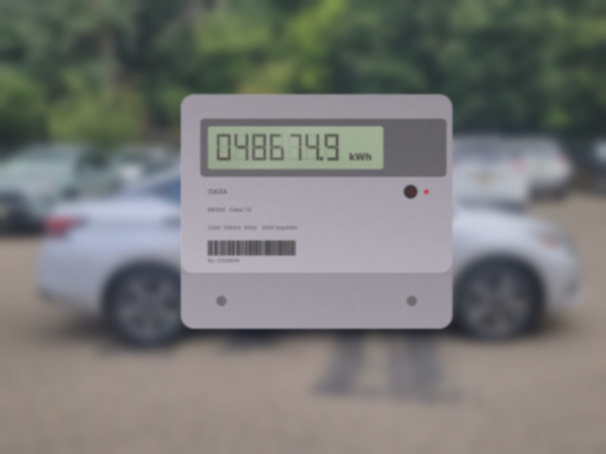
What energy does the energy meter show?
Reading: 48674.9 kWh
